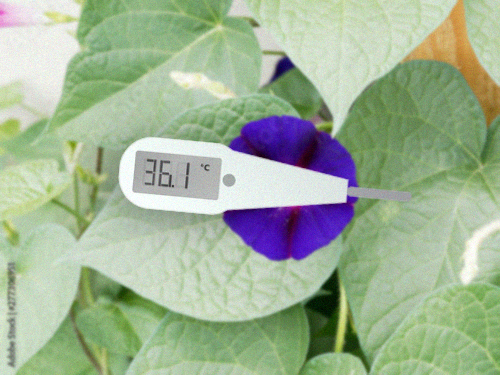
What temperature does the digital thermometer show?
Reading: 36.1 °C
